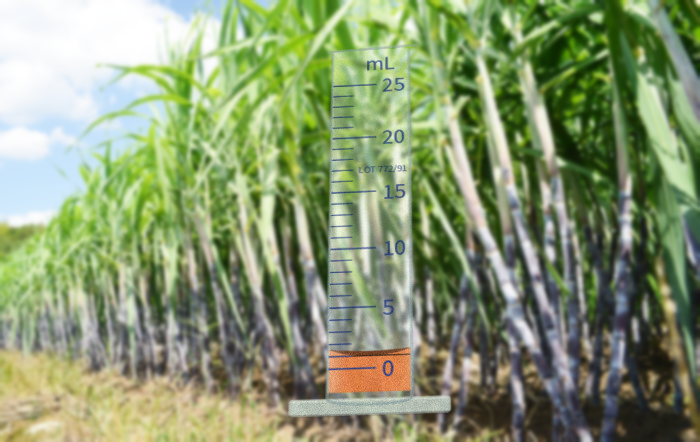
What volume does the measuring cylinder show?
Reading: 1 mL
